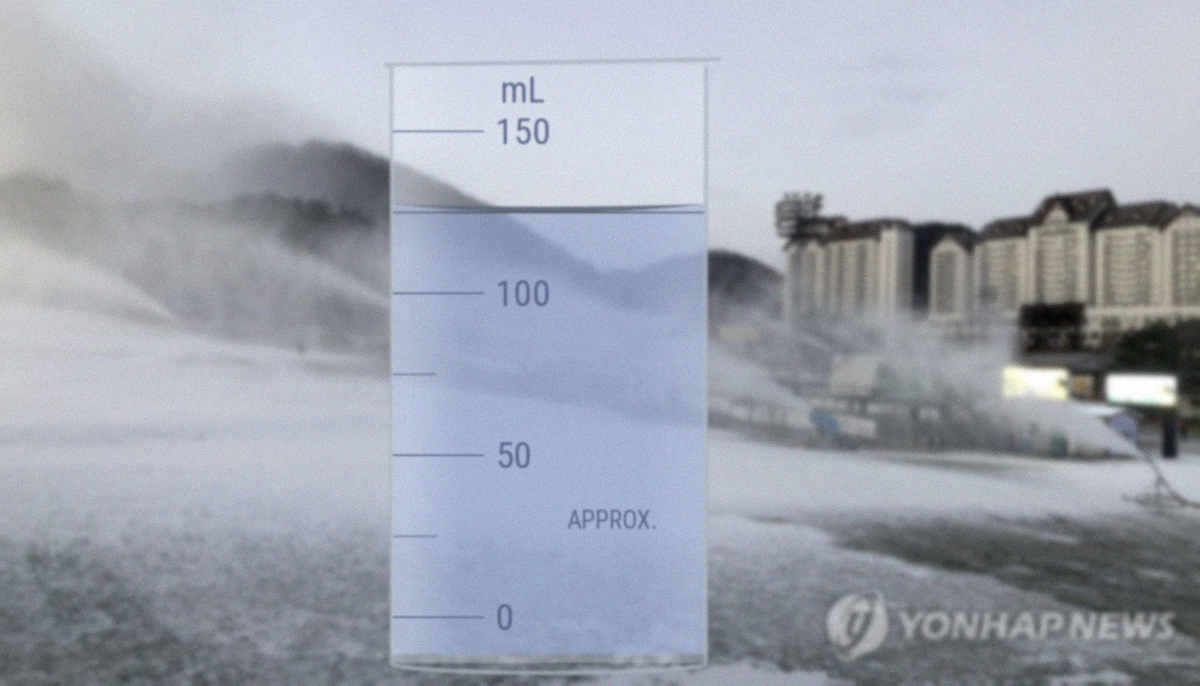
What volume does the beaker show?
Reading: 125 mL
